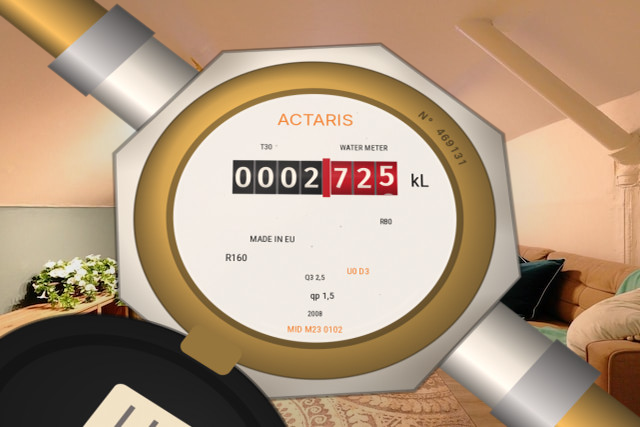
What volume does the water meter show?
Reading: 2.725 kL
